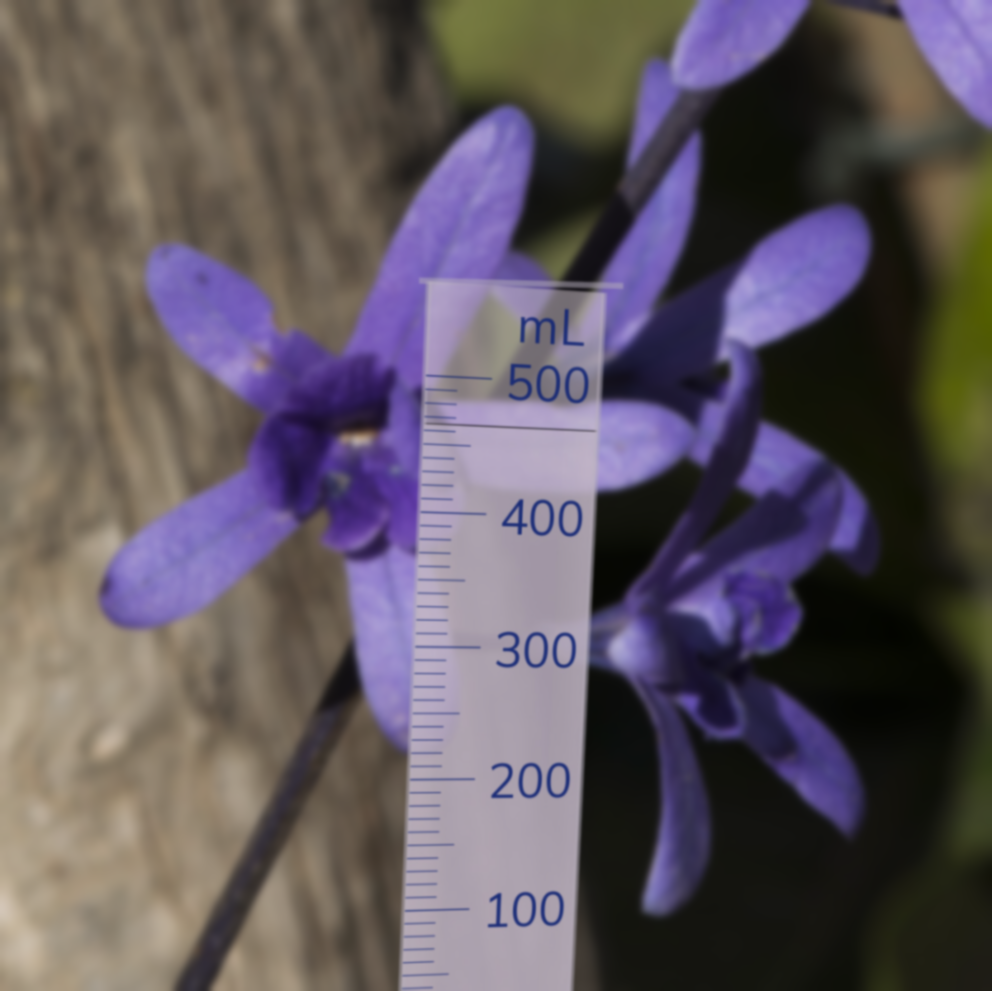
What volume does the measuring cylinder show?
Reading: 465 mL
